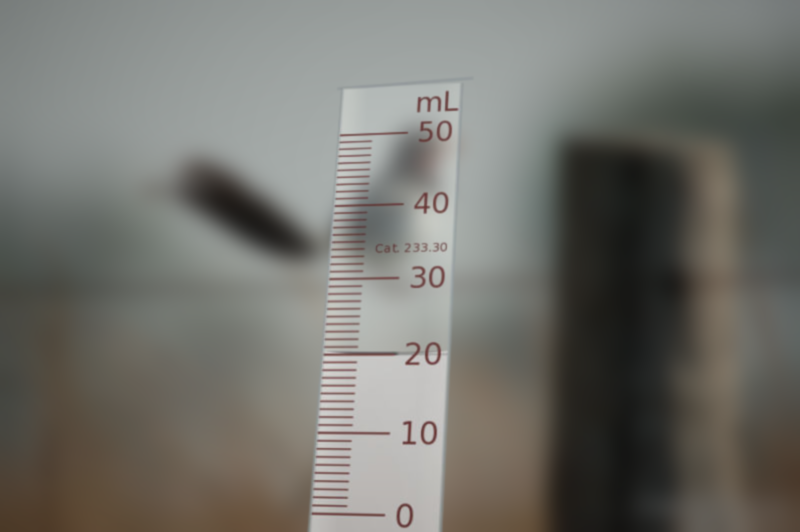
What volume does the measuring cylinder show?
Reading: 20 mL
